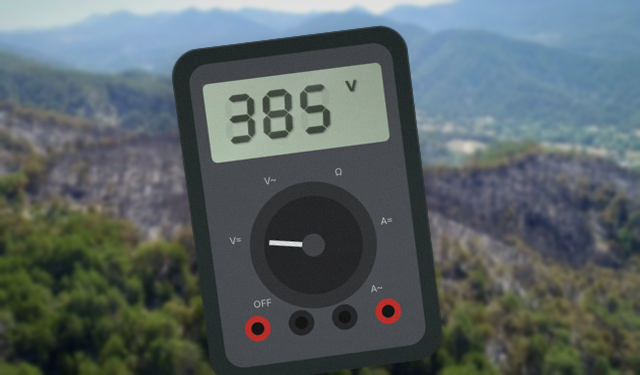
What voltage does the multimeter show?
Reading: 385 V
